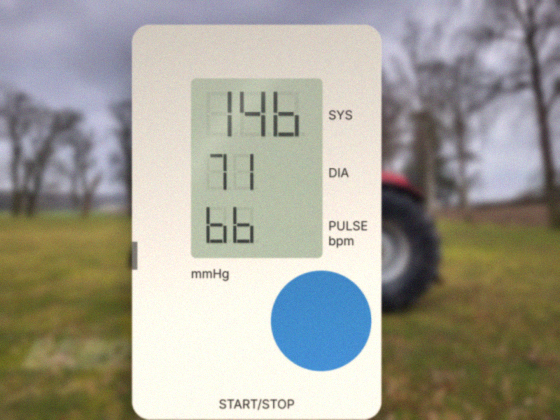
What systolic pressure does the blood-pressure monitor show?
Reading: 146 mmHg
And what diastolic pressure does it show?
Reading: 71 mmHg
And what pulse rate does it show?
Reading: 66 bpm
